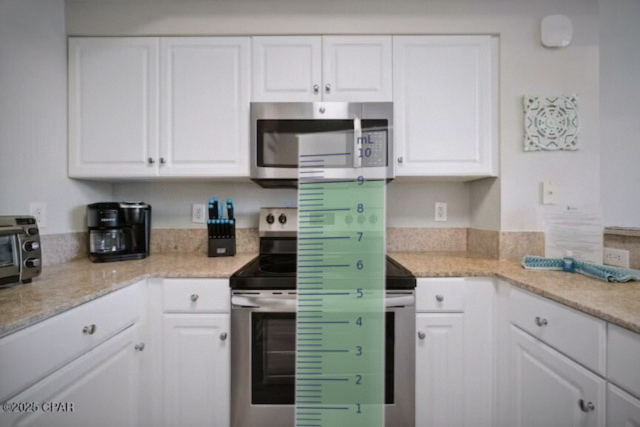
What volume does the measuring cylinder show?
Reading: 9 mL
